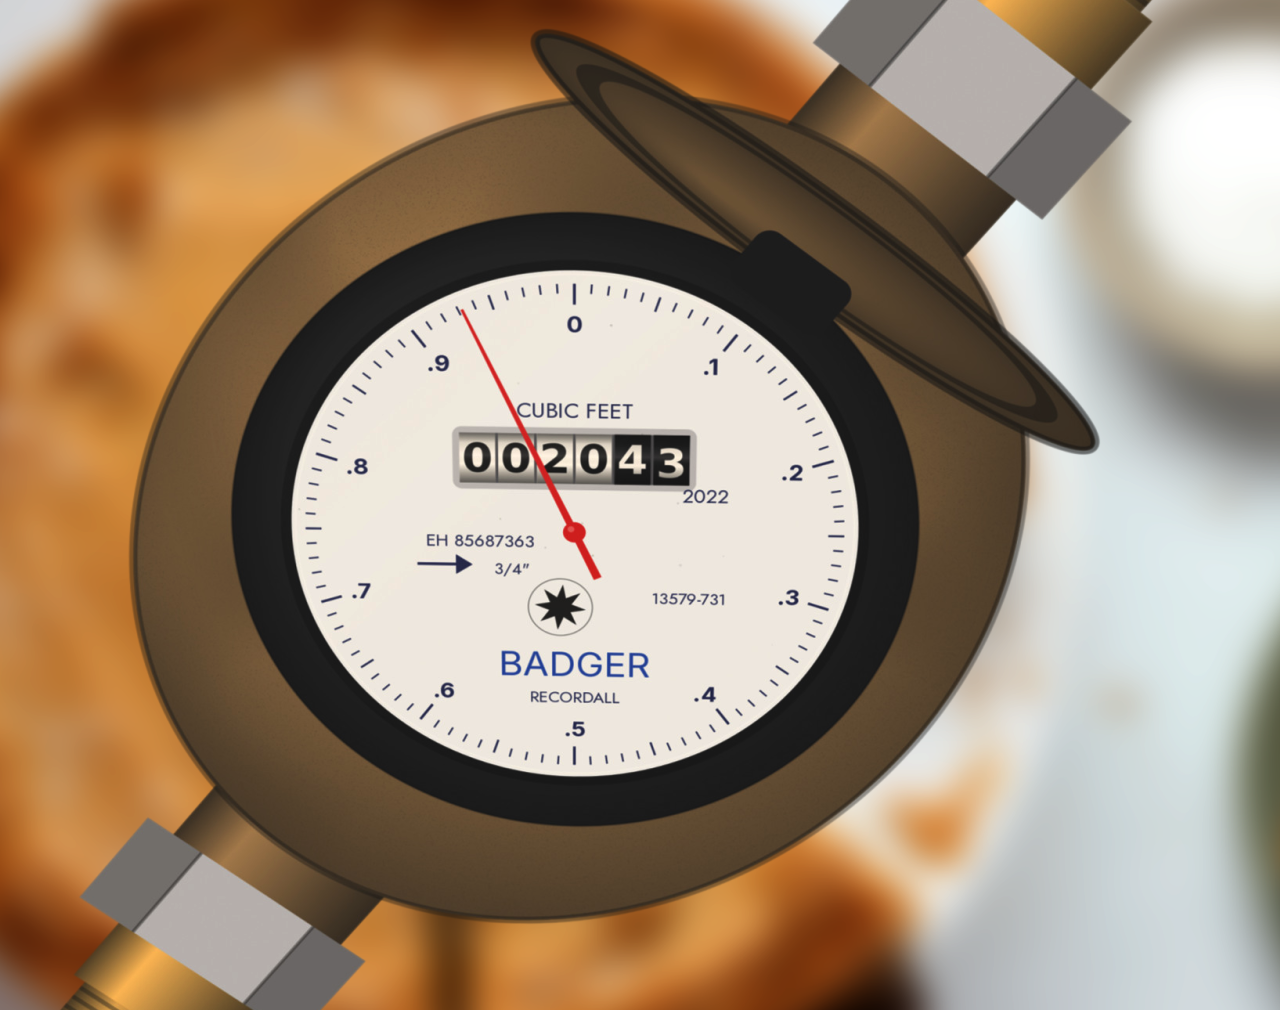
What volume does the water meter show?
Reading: 2042.93 ft³
